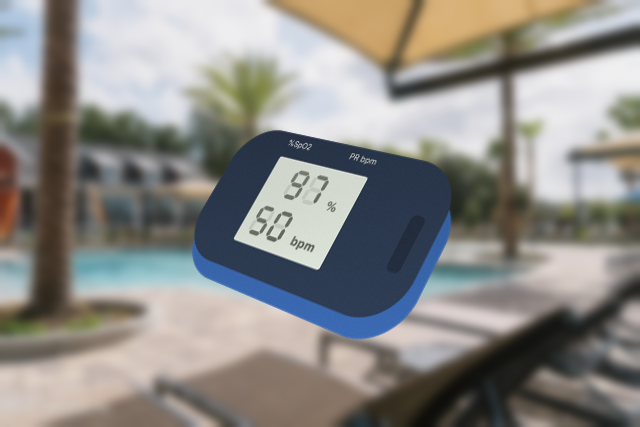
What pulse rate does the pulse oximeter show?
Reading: 50 bpm
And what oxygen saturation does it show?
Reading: 97 %
